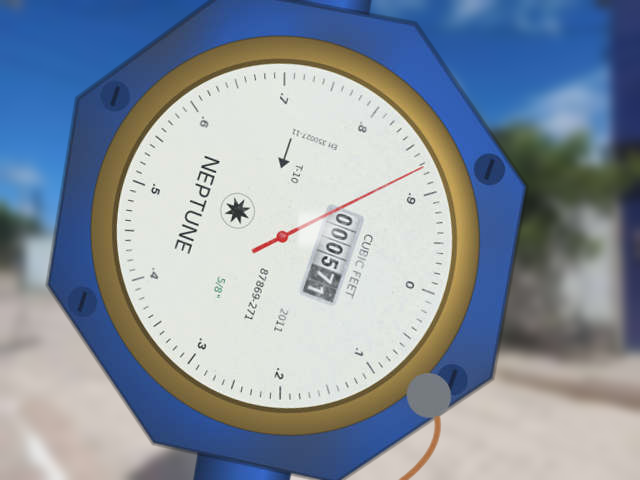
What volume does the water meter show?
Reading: 570.87 ft³
